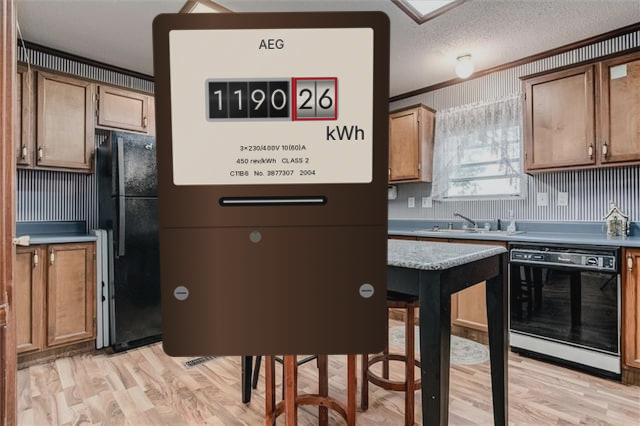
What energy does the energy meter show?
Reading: 1190.26 kWh
